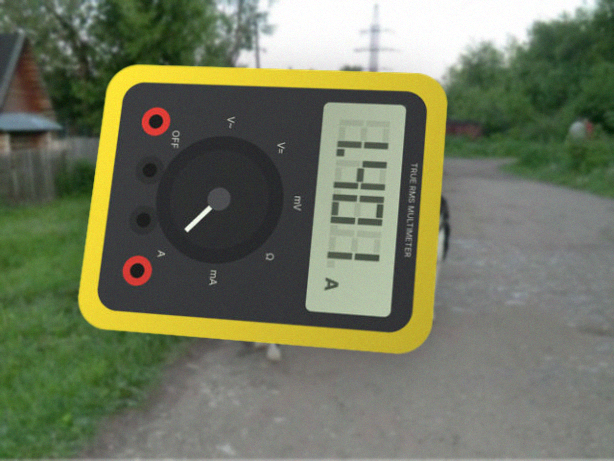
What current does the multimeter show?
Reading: 1.401 A
